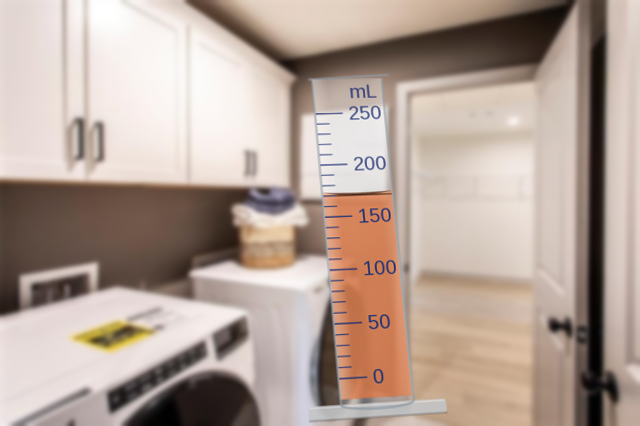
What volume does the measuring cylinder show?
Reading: 170 mL
